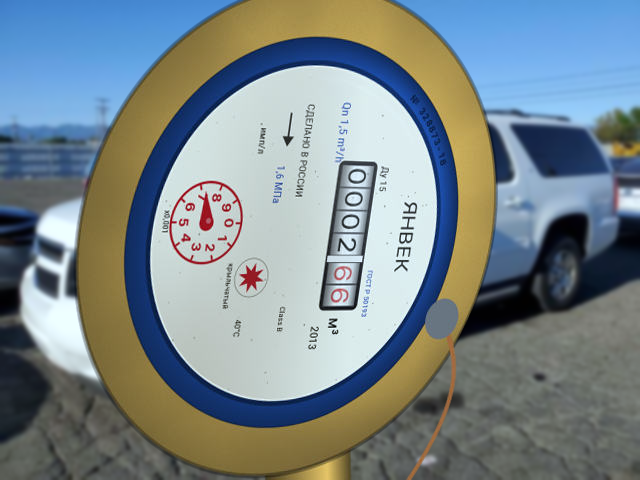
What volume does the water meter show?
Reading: 2.667 m³
